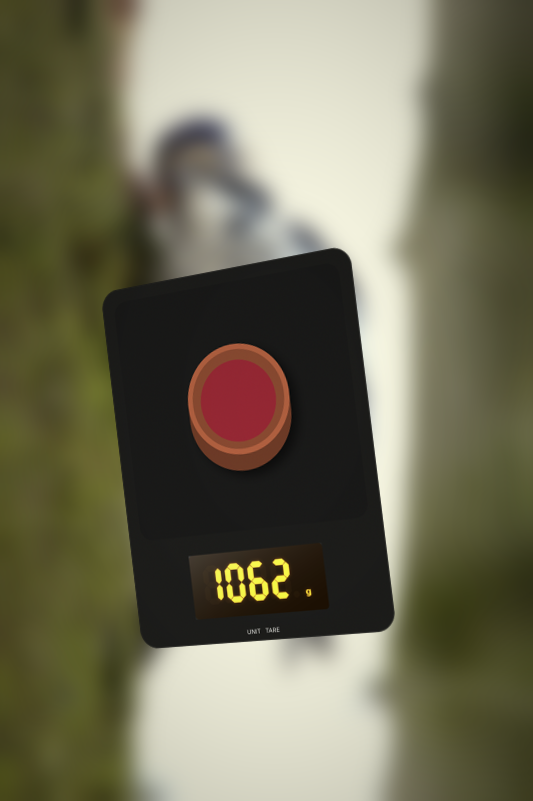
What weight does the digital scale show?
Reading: 1062 g
